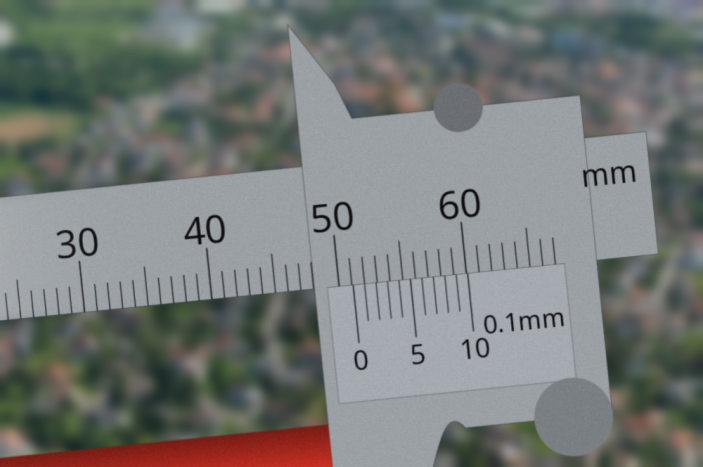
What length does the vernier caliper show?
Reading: 51.1 mm
